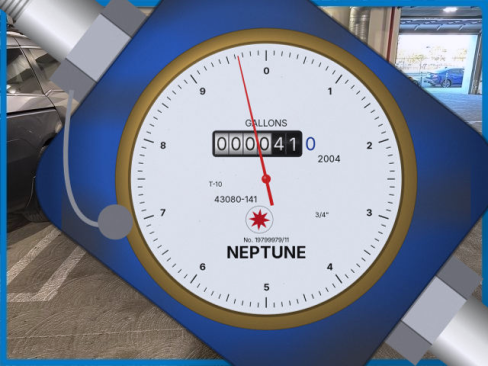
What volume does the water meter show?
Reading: 409.6 gal
